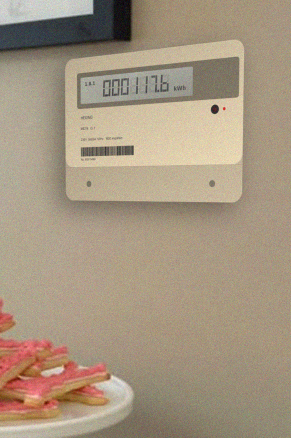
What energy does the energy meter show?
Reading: 117.6 kWh
